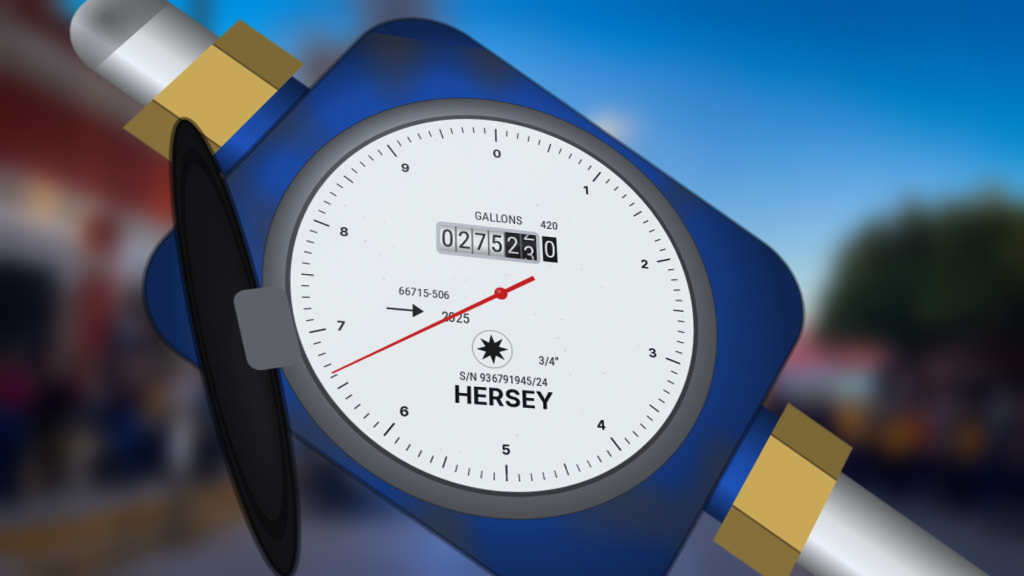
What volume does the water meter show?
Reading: 275226.6 gal
